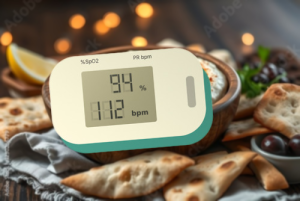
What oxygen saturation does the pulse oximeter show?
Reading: 94 %
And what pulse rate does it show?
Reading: 112 bpm
